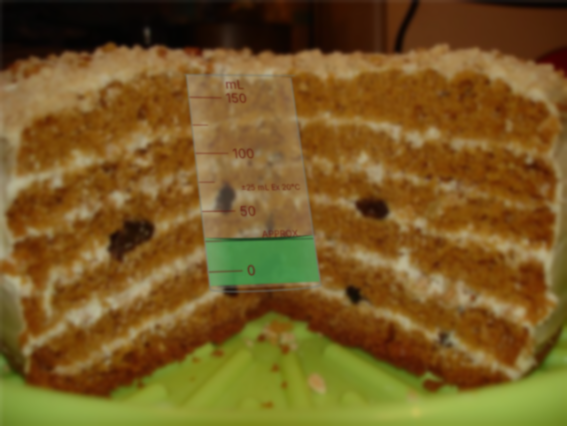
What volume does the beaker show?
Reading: 25 mL
